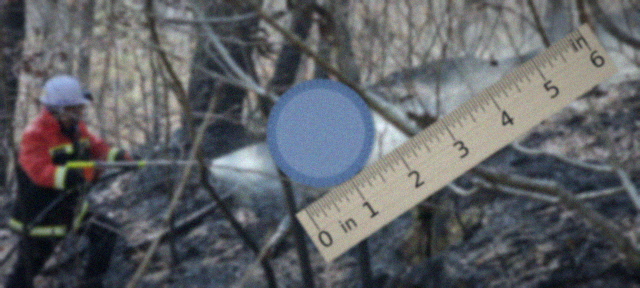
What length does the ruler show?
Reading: 2 in
